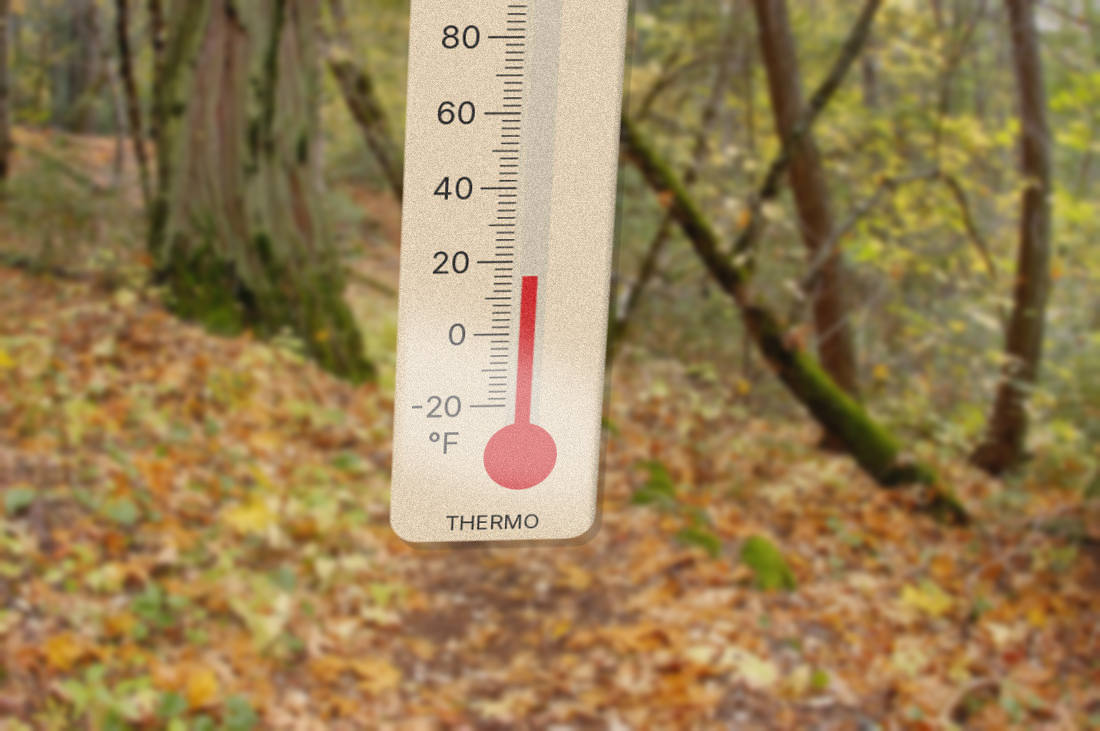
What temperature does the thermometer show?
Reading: 16 °F
